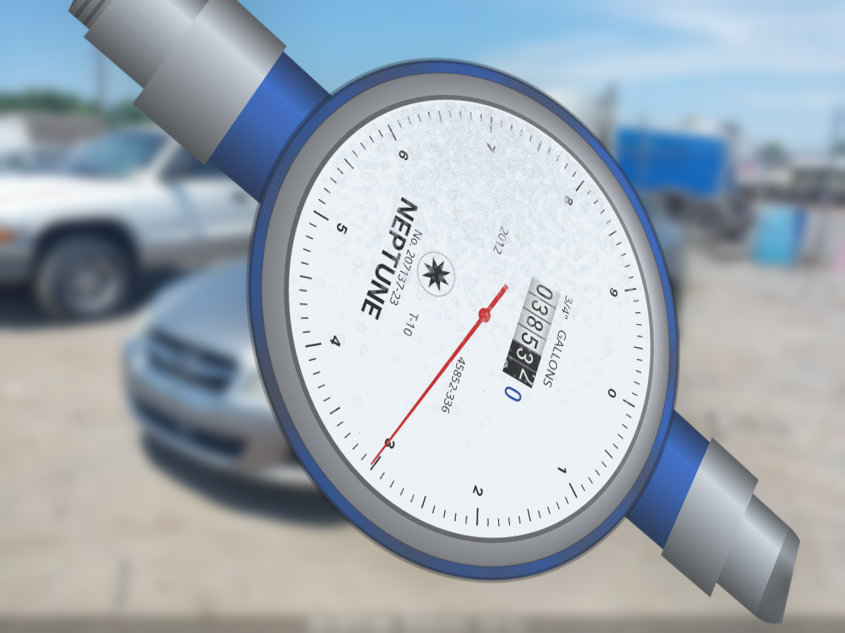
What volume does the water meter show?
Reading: 385323.0 gal
